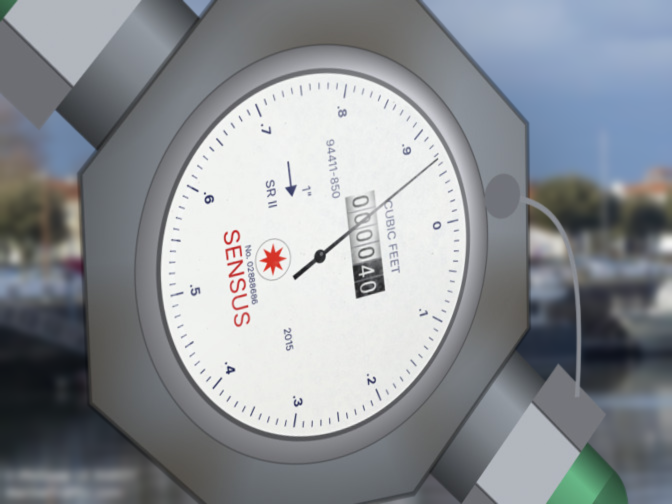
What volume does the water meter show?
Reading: 39.93 ft³
